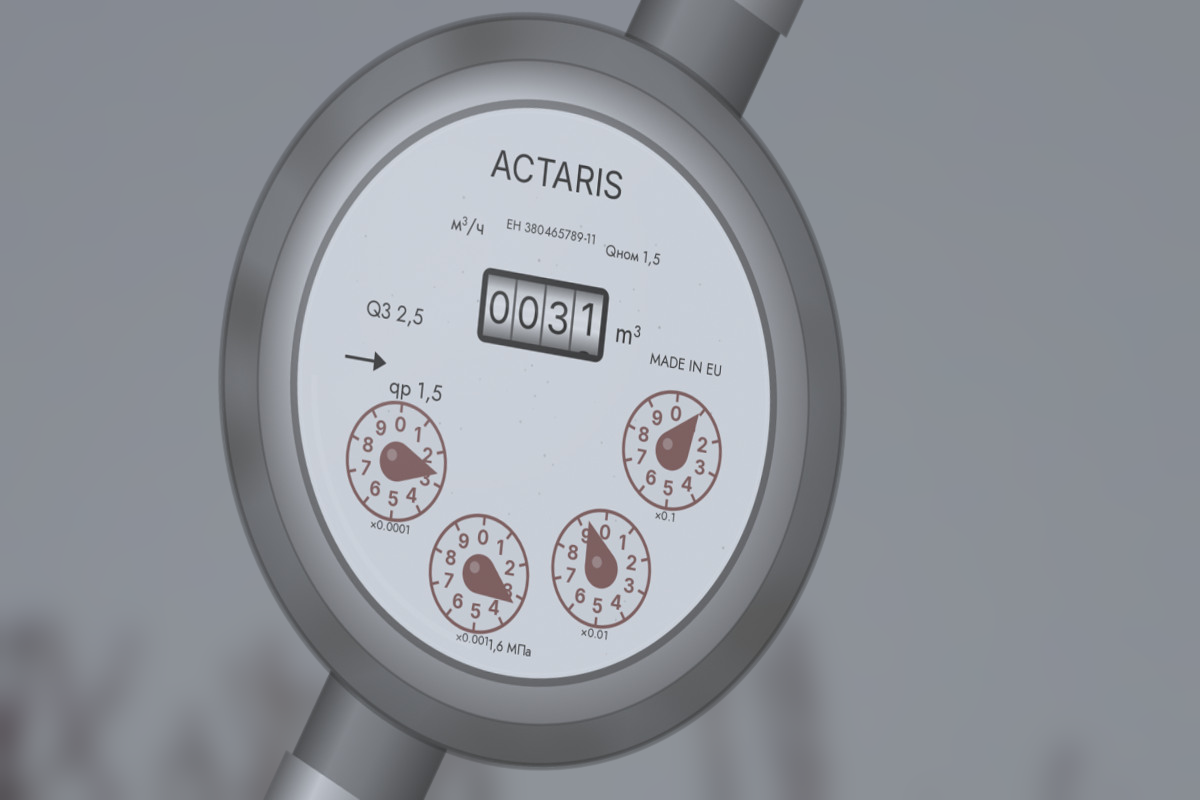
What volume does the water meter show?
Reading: 31.0932 m³
